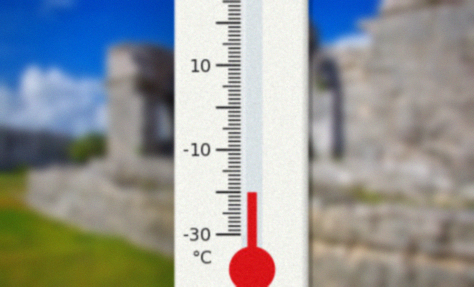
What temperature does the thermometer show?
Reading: -20 °C
